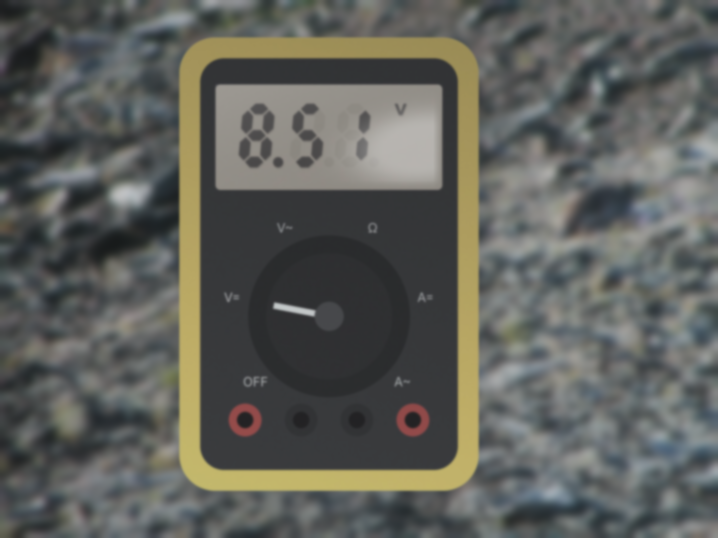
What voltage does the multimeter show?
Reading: 8.51 V
